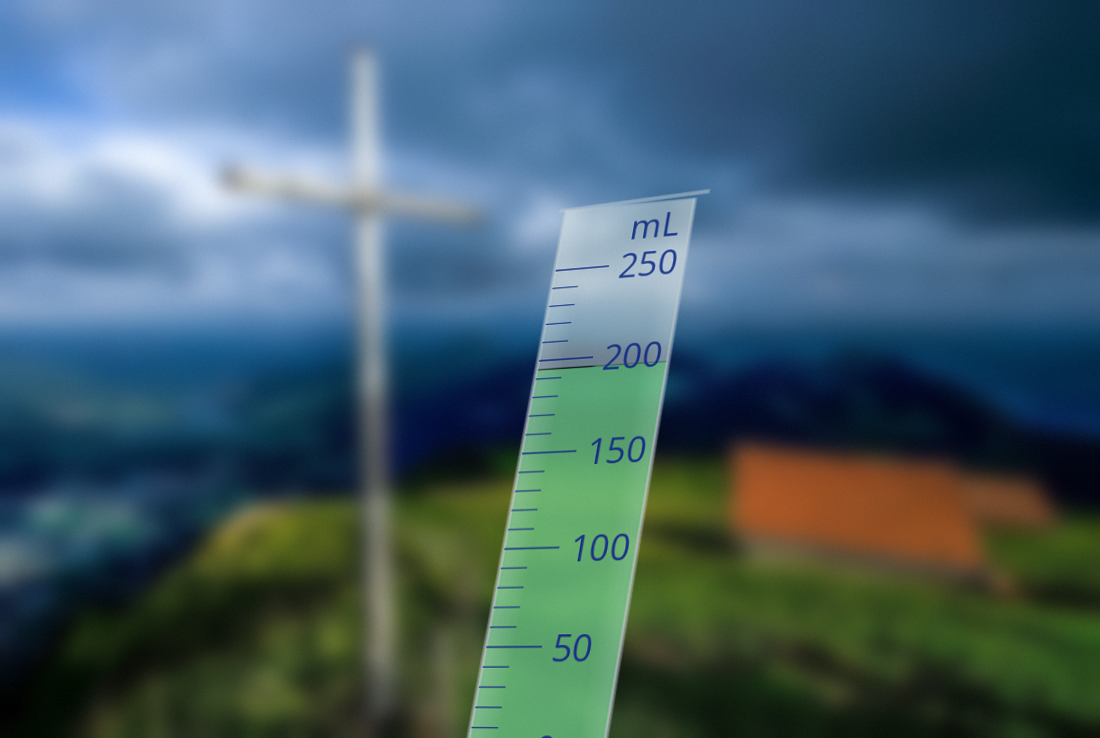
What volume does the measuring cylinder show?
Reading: 195 mL
